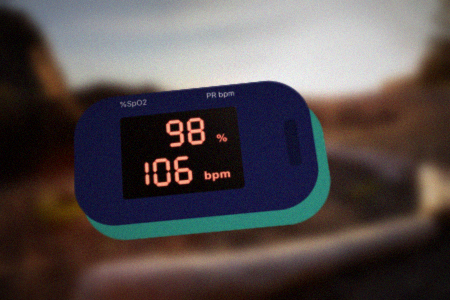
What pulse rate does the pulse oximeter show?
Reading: 106 bpm
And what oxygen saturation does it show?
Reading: 98 %
